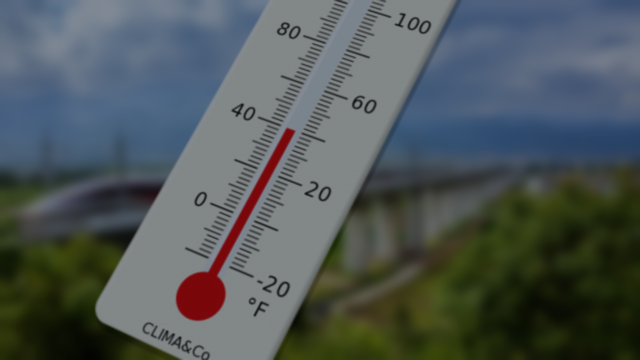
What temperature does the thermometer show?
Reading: 40 °F
